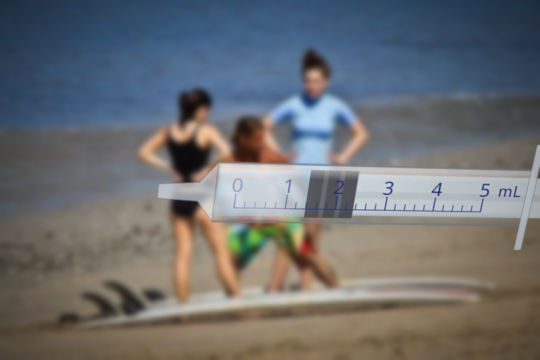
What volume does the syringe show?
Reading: 1.4 mL
